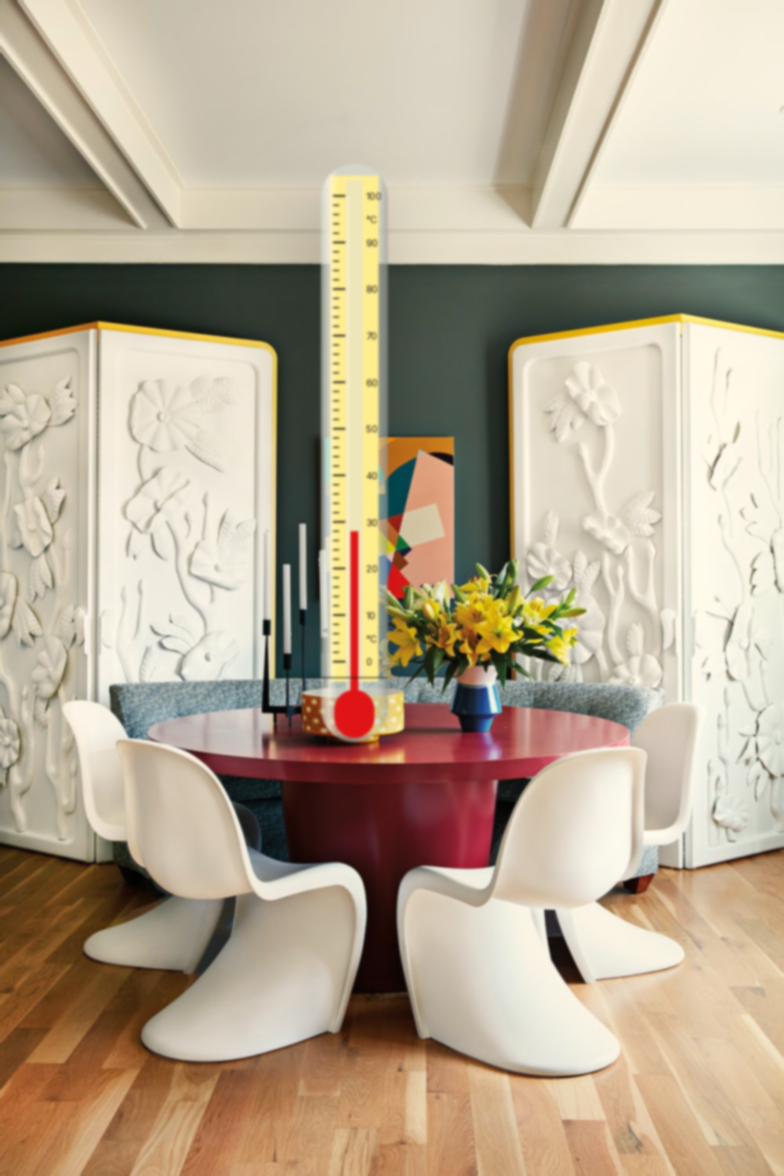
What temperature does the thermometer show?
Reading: 28 °C
